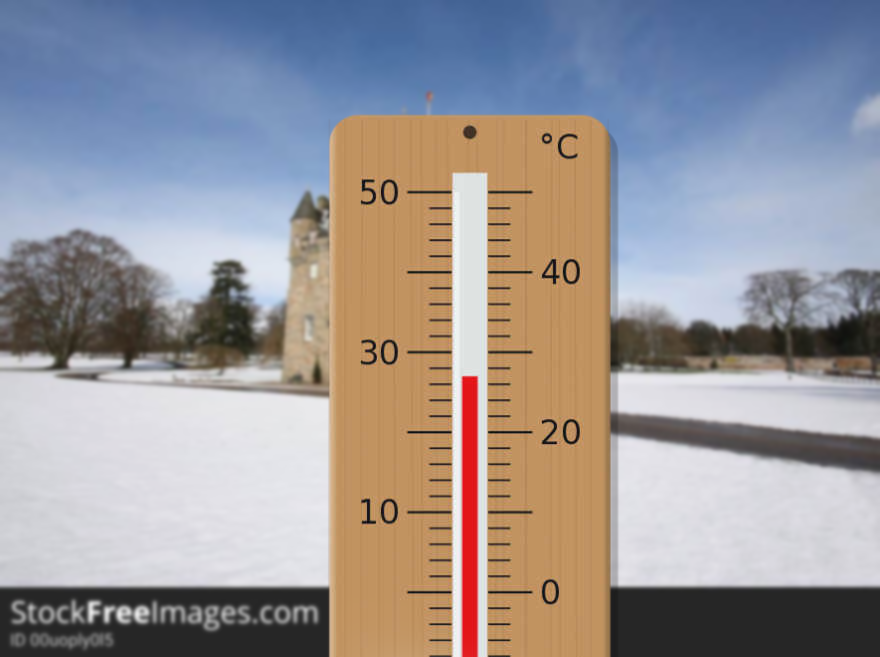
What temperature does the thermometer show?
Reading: 27 °C
